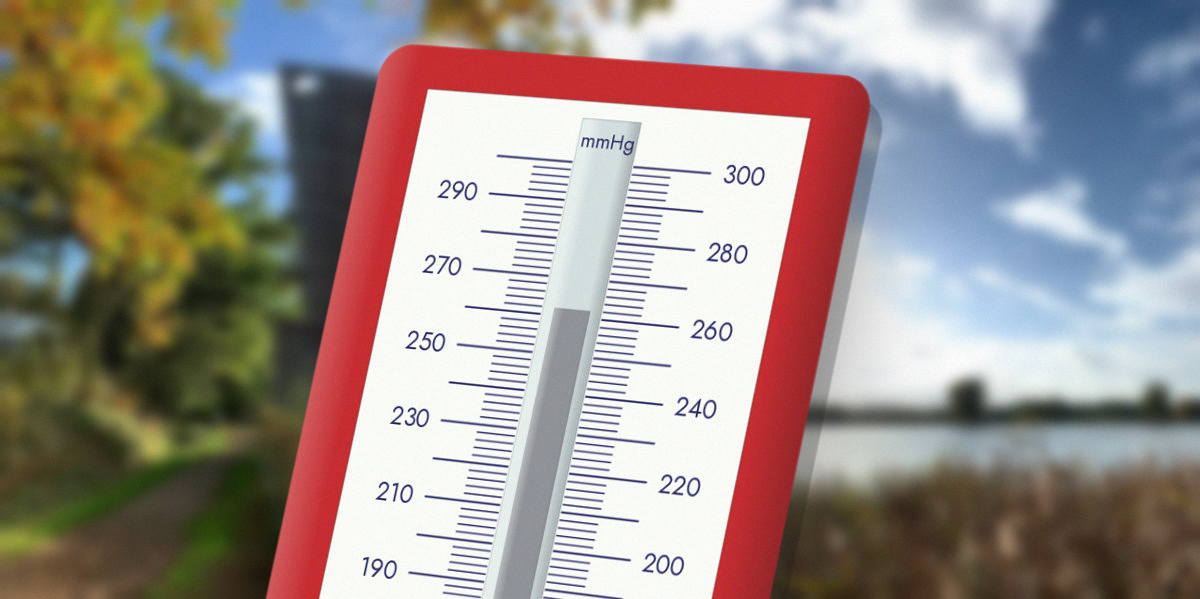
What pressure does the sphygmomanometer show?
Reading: 262 mmHg
